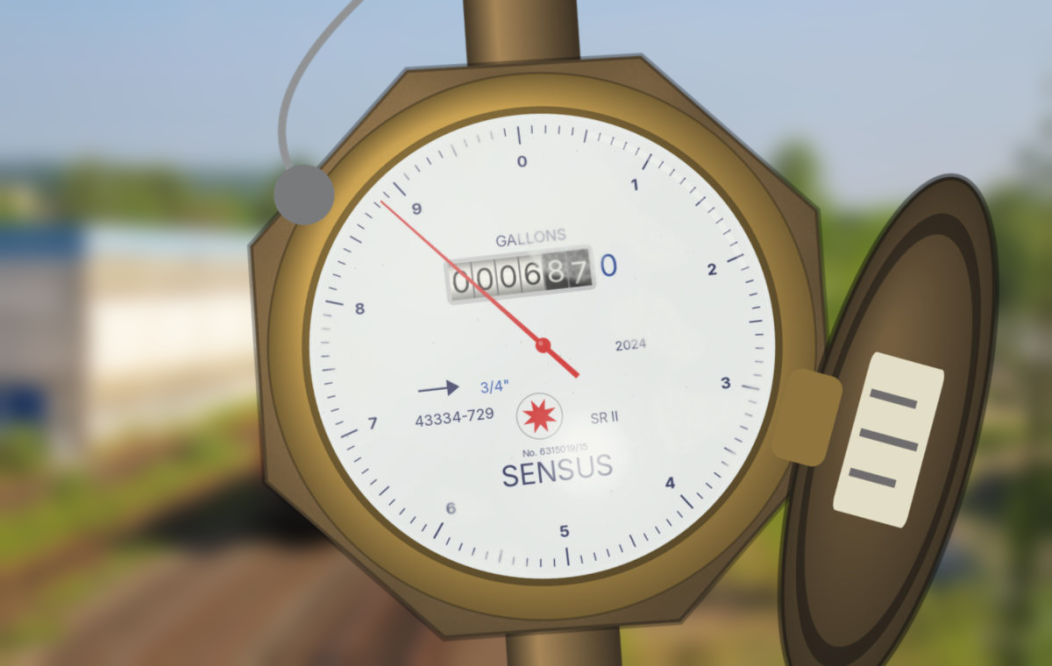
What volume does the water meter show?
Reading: 6868.8 gal
